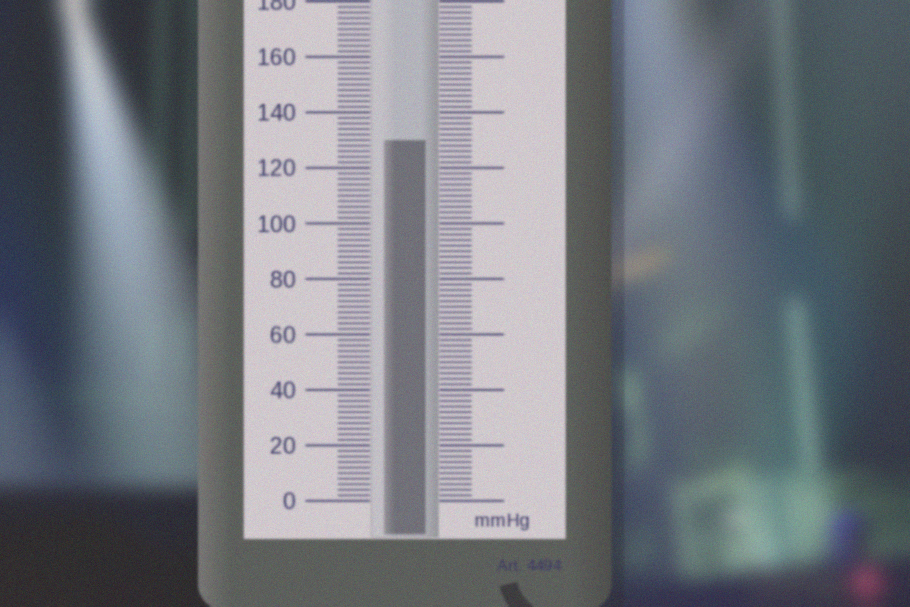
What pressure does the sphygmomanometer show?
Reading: 130 mmHg
